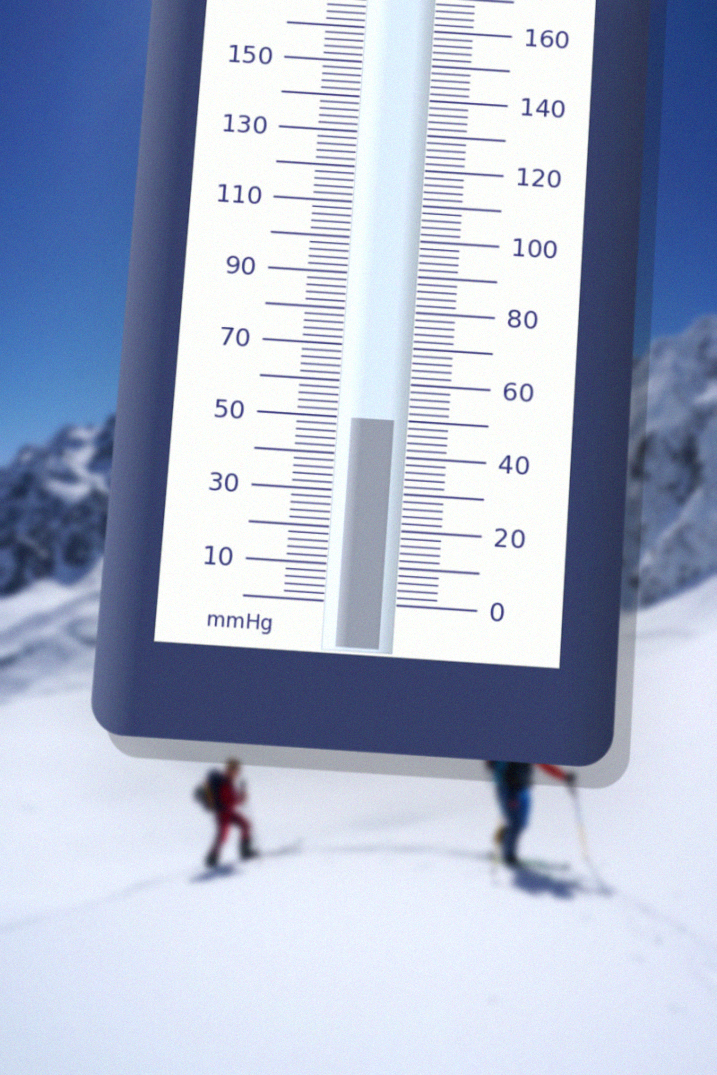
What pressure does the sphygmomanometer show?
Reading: 50 mmHg
